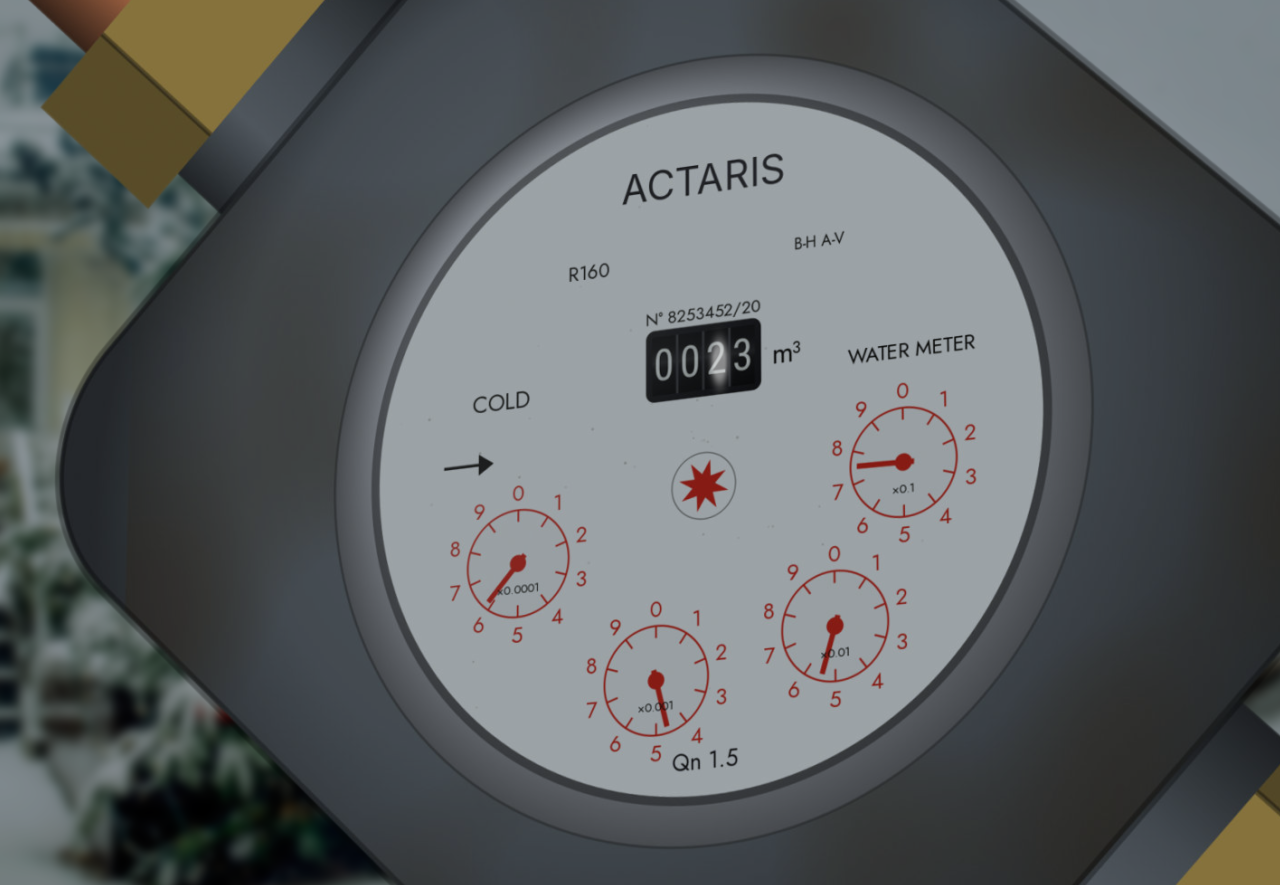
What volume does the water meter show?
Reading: 23.7546 m³
